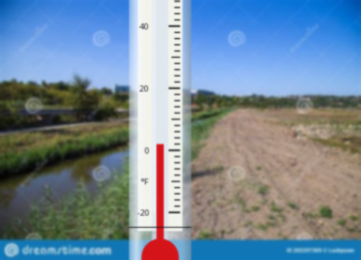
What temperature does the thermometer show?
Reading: 2 °F
